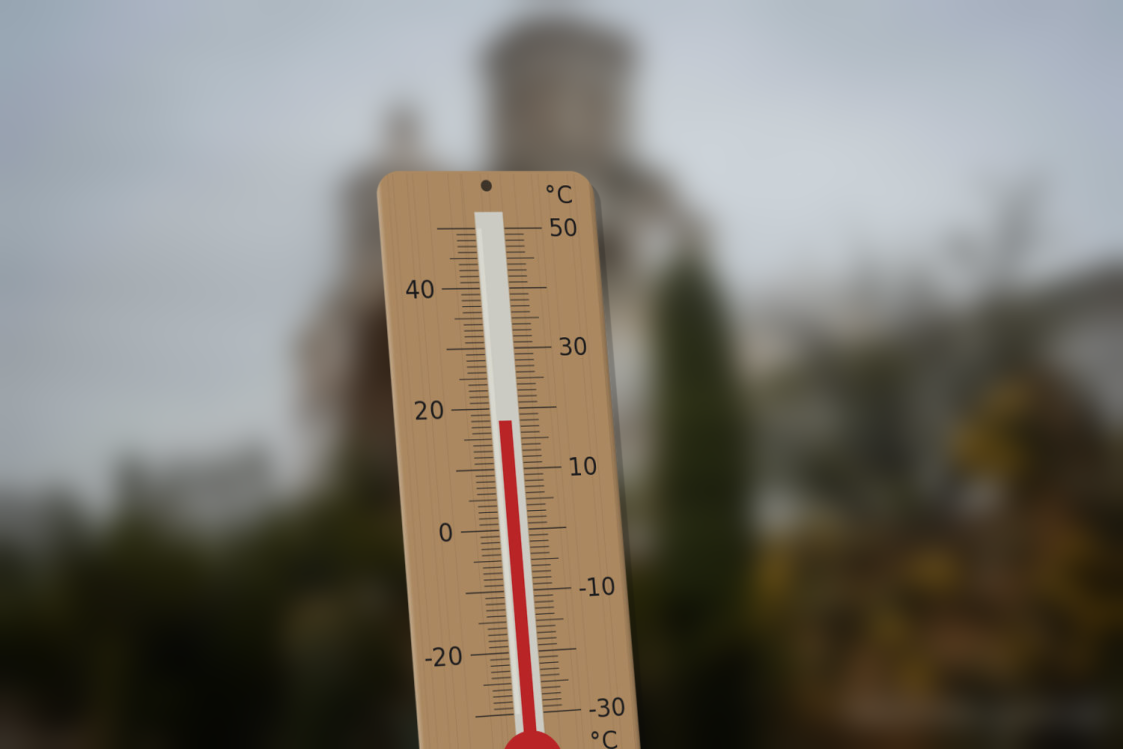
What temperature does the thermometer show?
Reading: 18 °C
